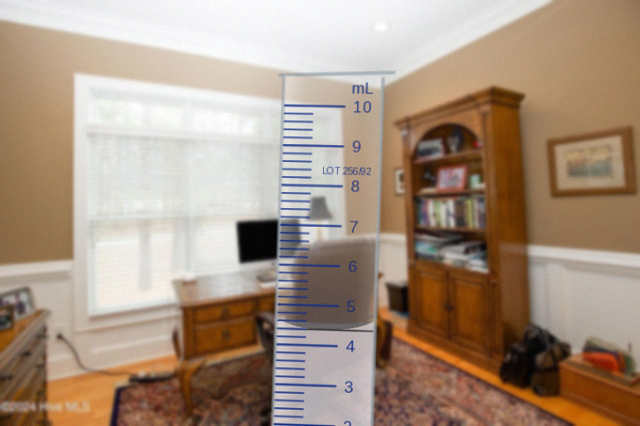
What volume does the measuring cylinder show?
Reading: 4.4 mL
